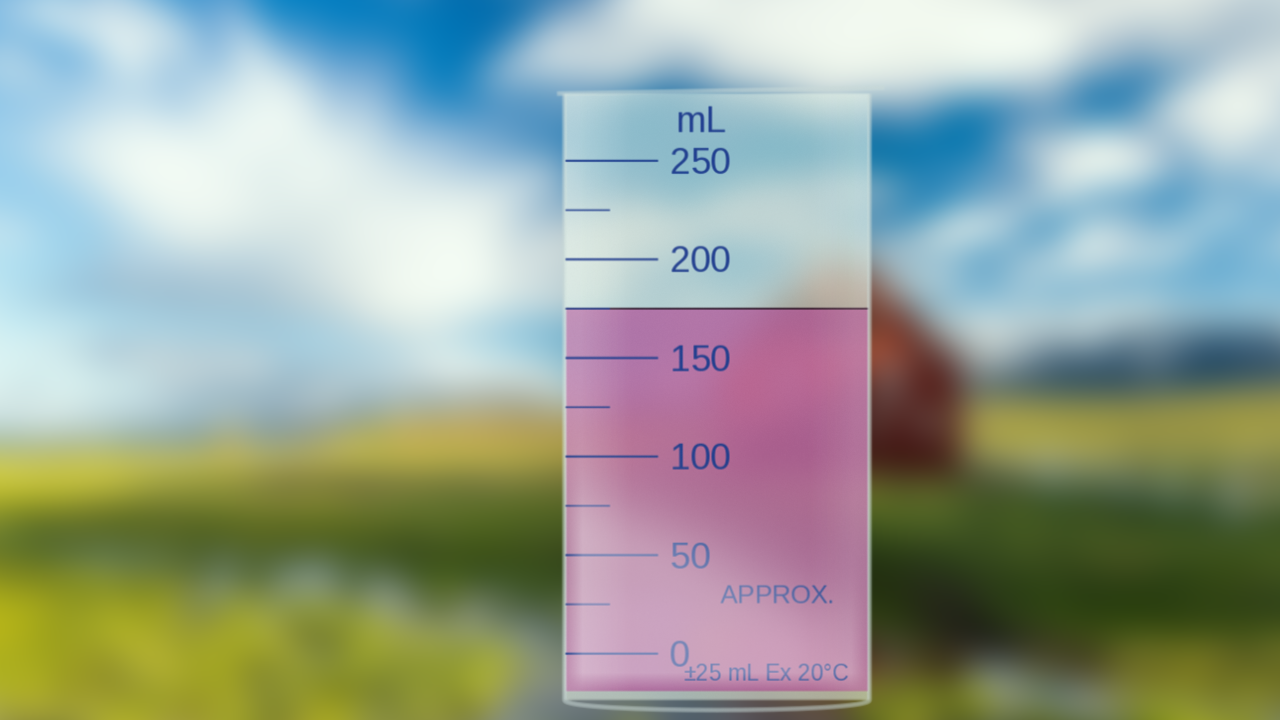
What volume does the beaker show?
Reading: 175 mL
